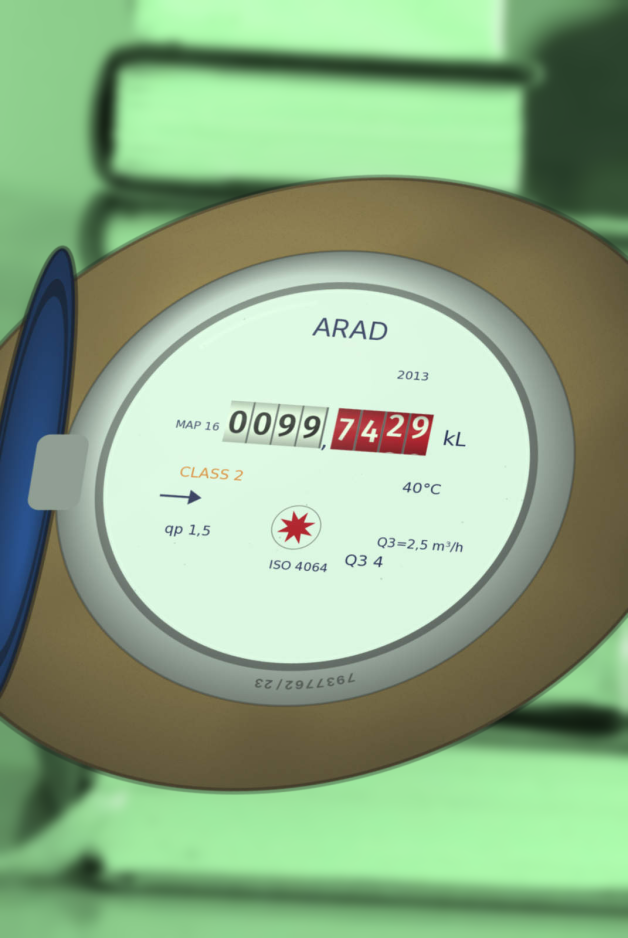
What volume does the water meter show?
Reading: 99.7429 kL
